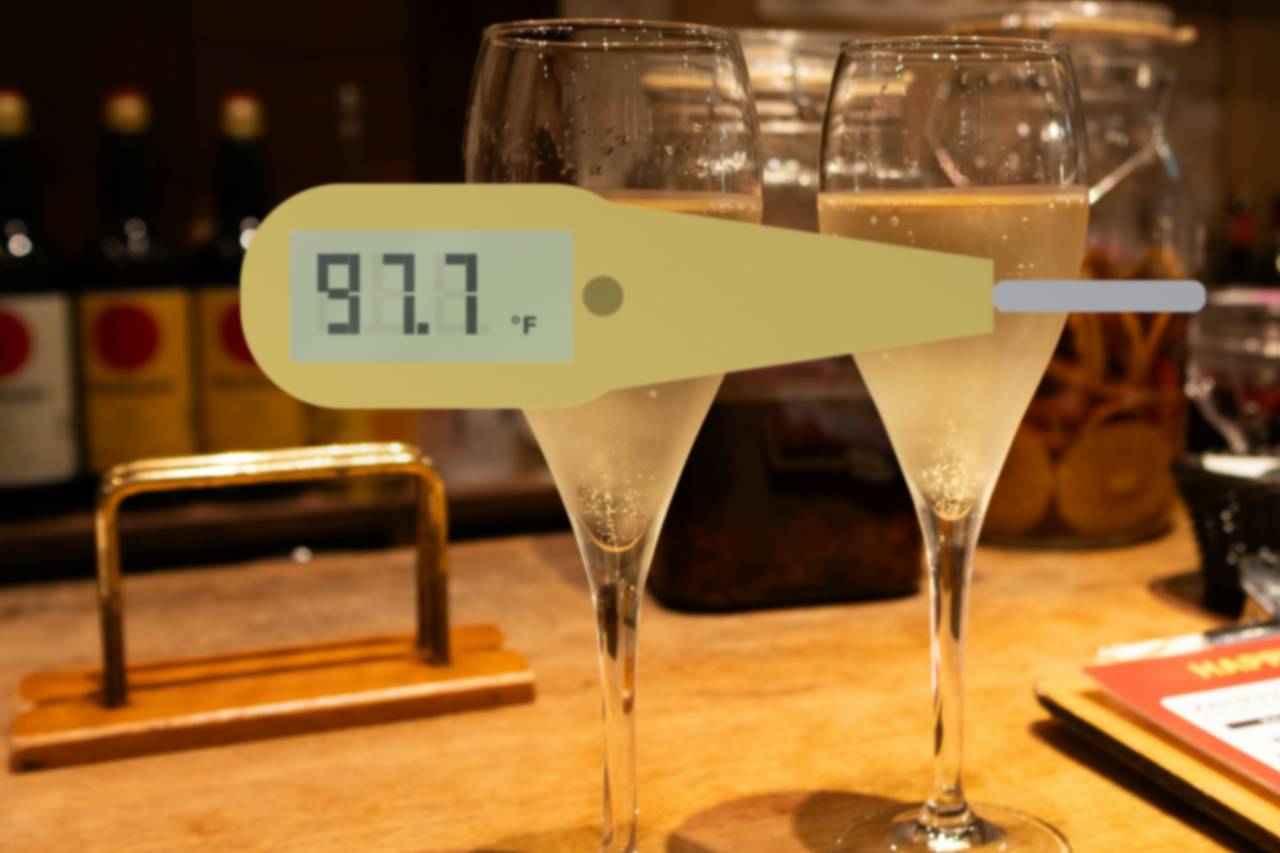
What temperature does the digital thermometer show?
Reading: 97.7 °F
